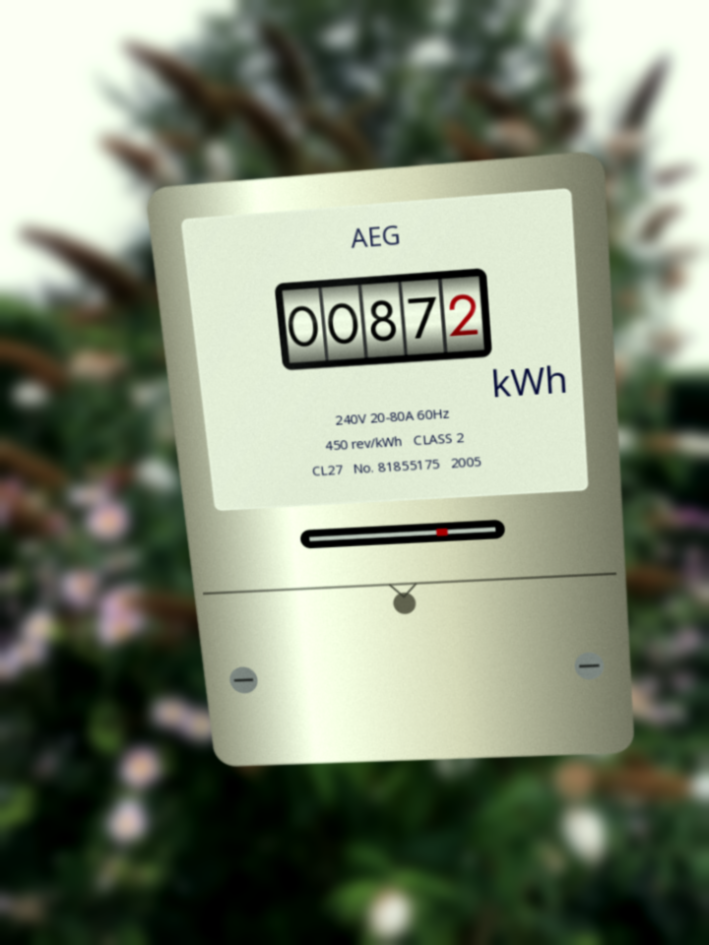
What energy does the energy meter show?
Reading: 87.2 kWh
